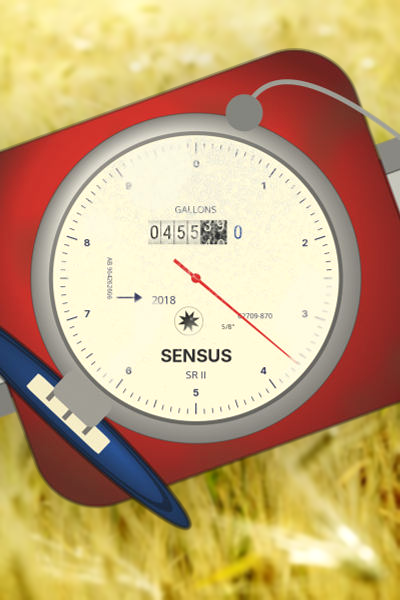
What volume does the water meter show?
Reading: 455393.6 gal
